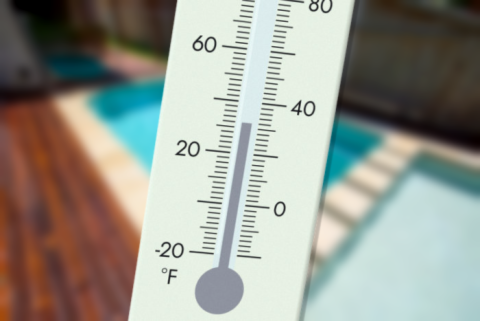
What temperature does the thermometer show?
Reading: 32 °F
